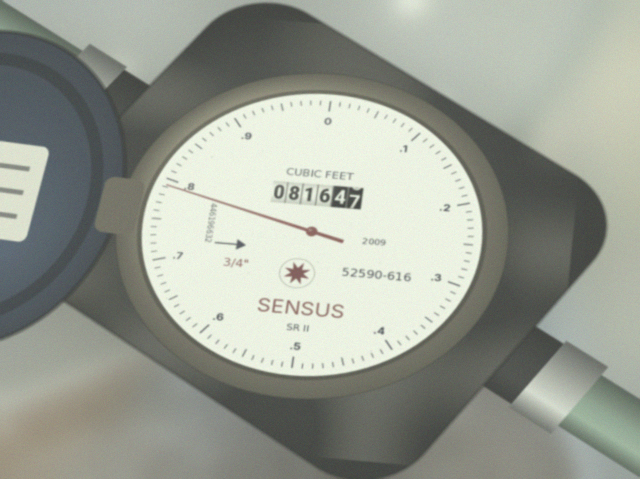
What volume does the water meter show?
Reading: 81646.79 ft³
